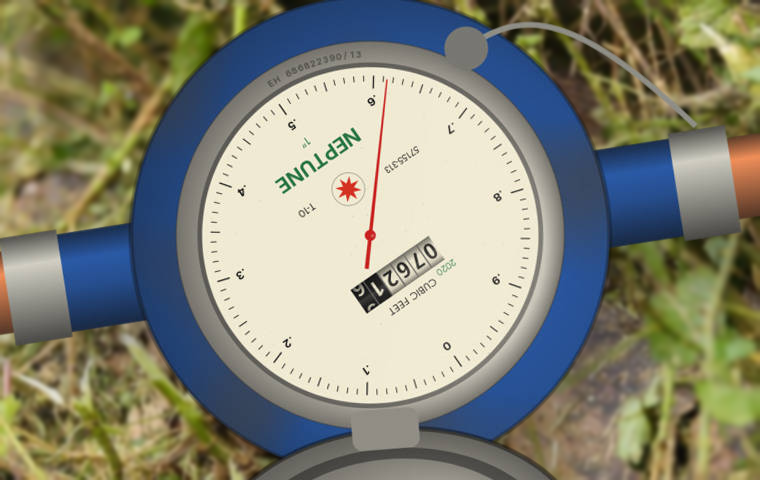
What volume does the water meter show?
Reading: 76215.61 ft³
